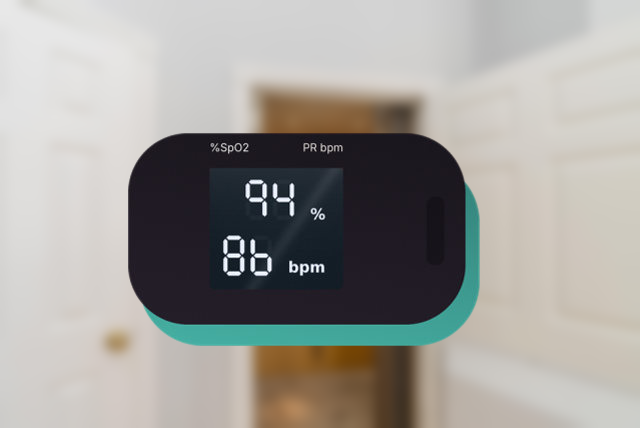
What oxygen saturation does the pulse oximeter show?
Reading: 94 %
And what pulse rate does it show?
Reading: 86 bpm
